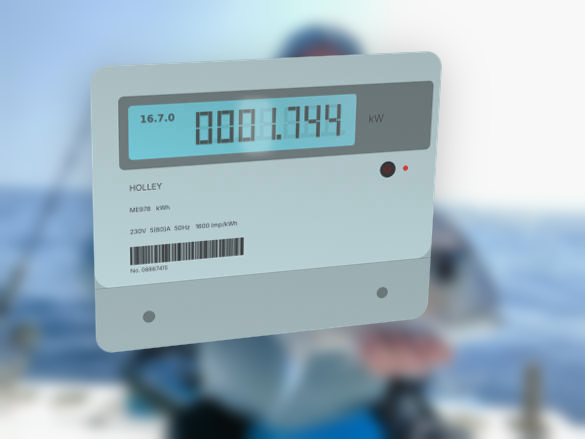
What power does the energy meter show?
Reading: 1.744 kW
